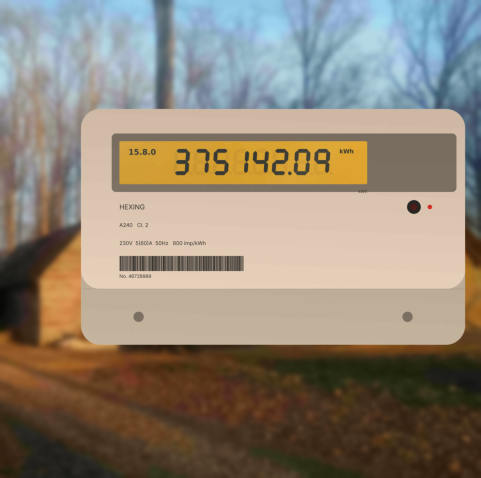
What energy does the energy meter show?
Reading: 375142.09 kWh
